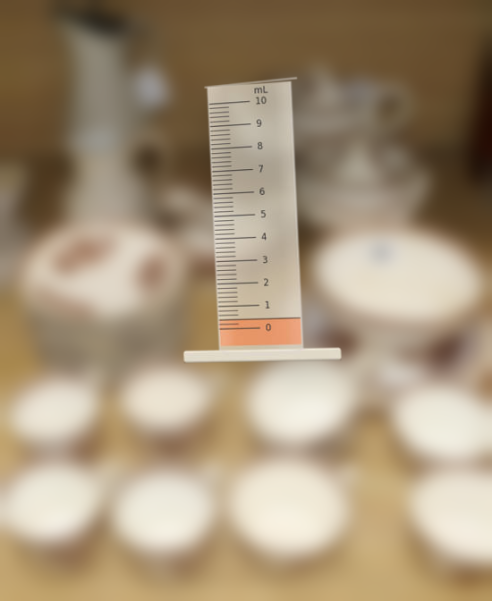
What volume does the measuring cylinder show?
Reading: 0.4 mL
